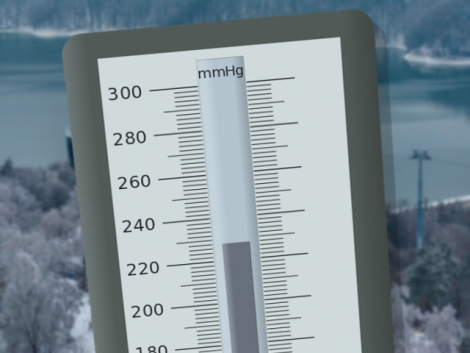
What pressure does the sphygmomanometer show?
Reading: 228 mmHg
